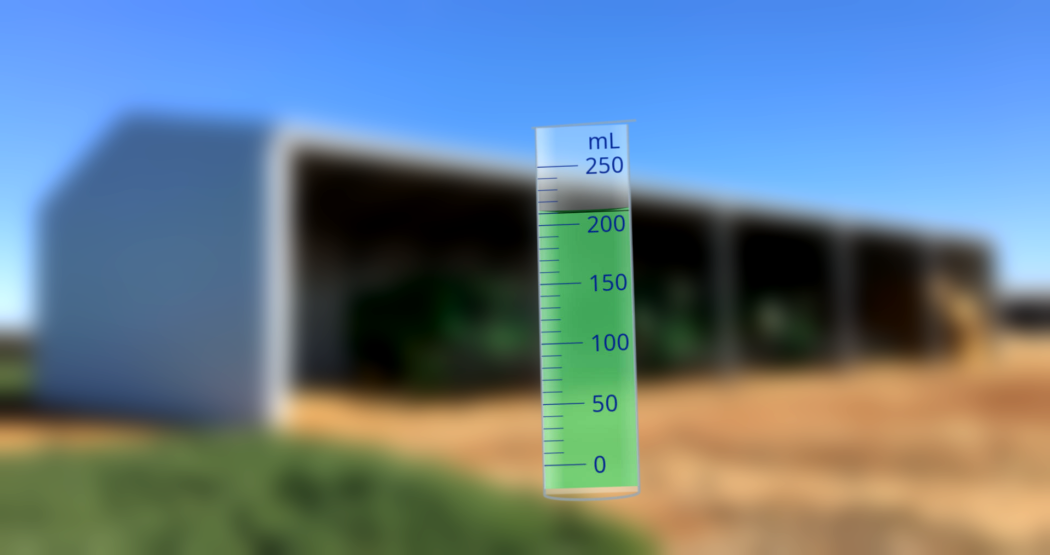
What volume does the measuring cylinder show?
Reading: 210 mL
